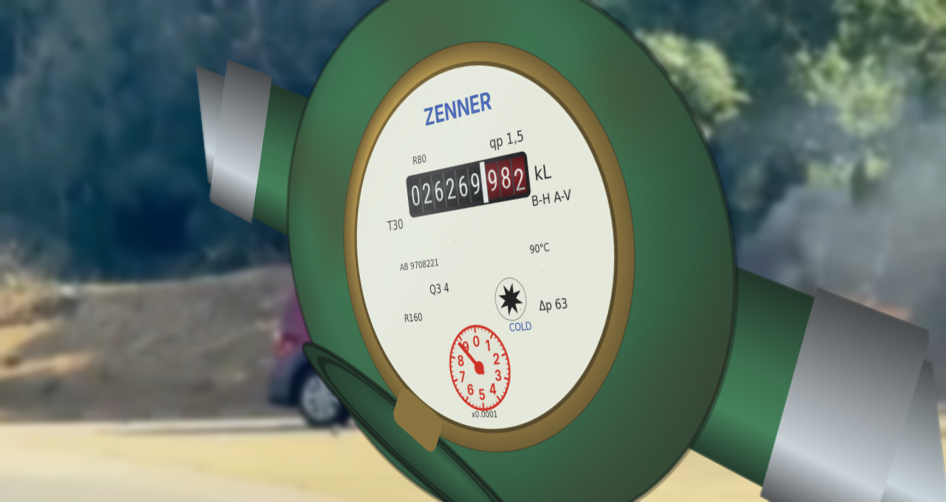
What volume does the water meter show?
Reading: 26269.9818 kL
